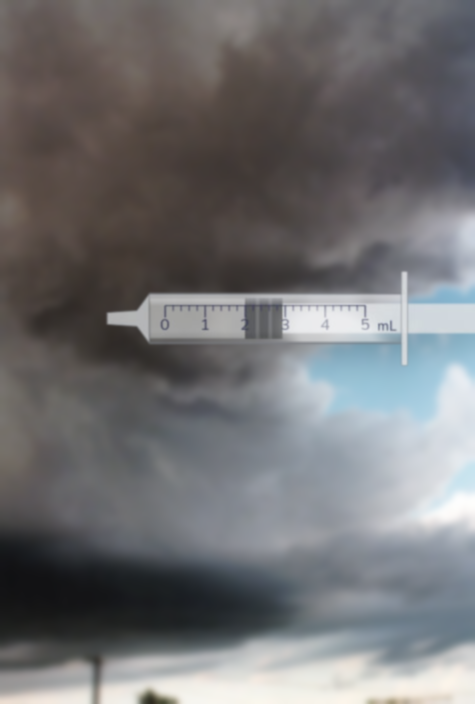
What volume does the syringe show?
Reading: 2 mL
